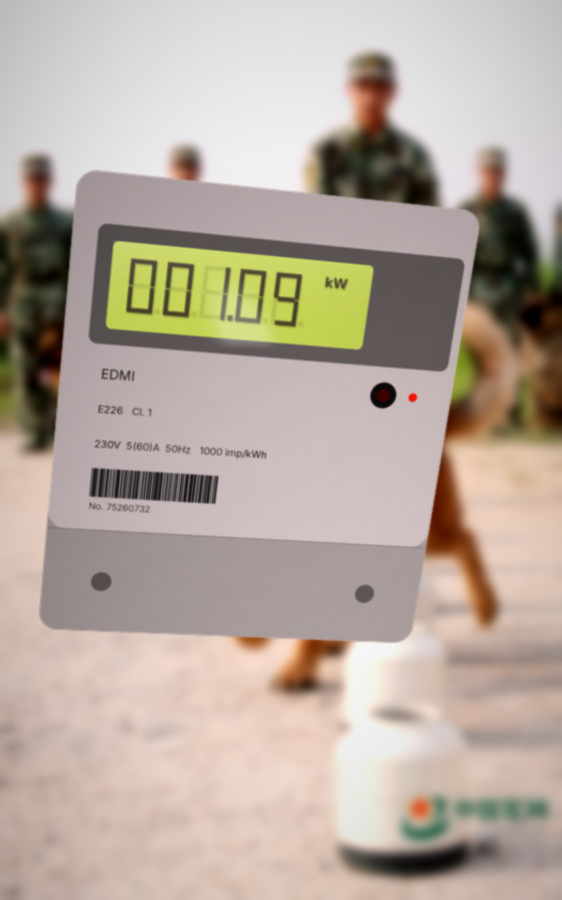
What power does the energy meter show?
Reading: 1.09 kW
